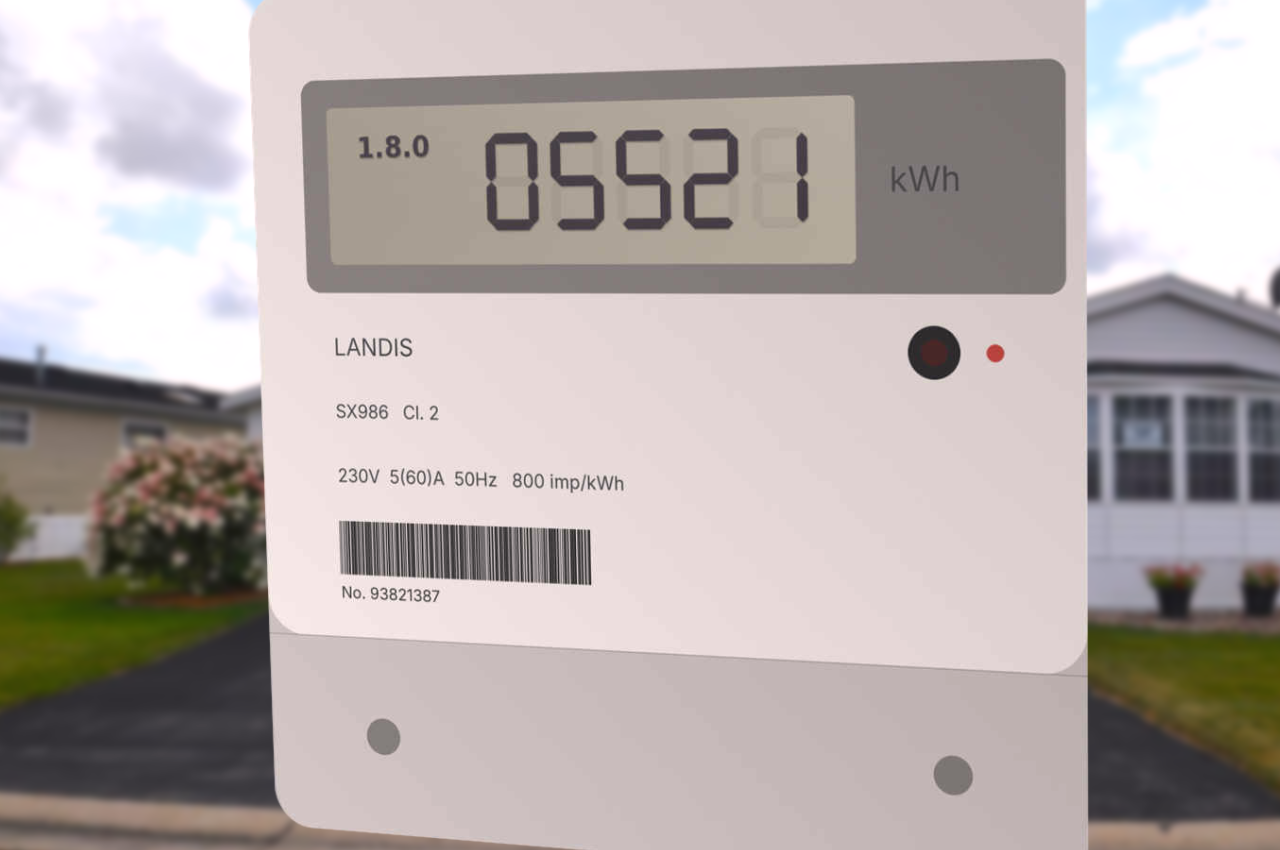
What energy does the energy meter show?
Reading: 5521 kWh
